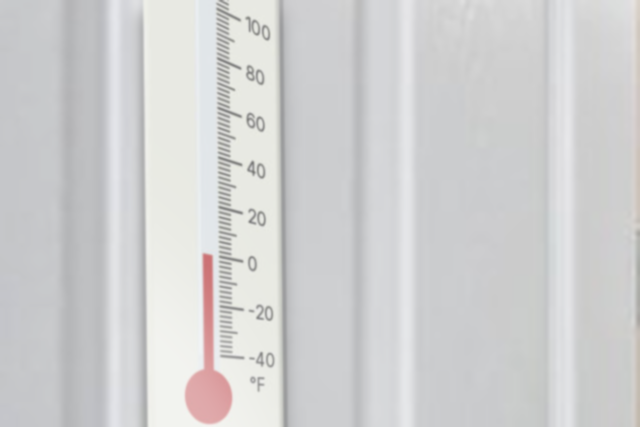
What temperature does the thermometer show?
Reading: 0 °F
